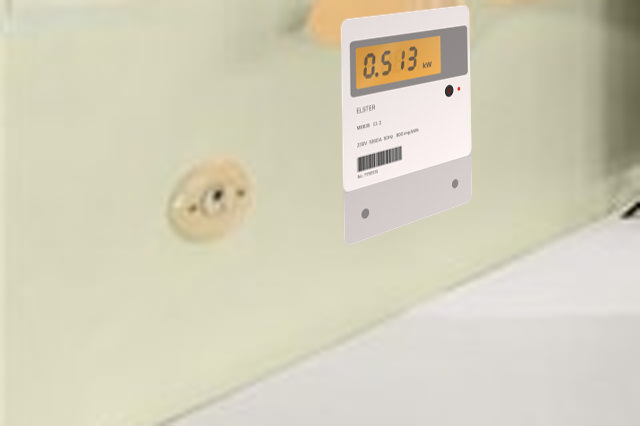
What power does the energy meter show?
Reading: 0.513 kW
